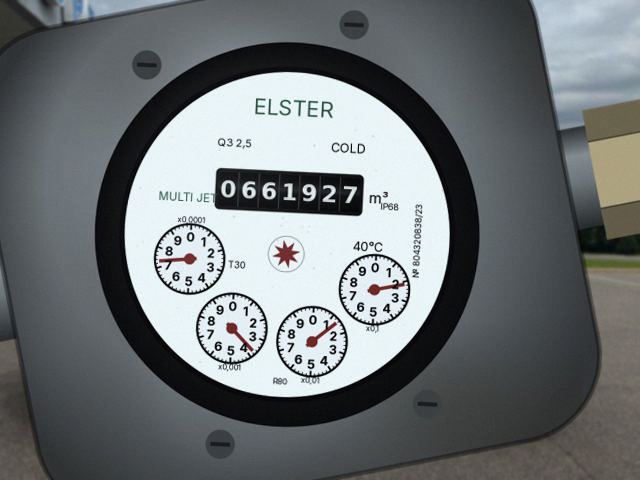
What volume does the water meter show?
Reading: 661927.2137 m³
